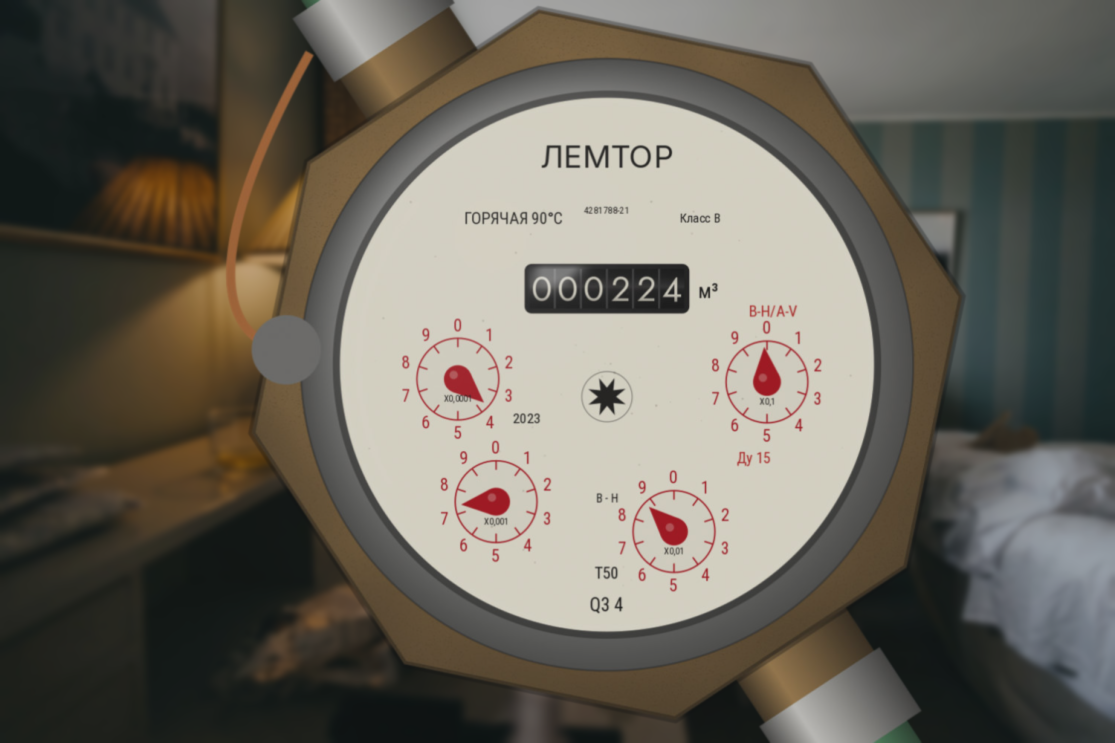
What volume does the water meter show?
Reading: 223.9873 m³
